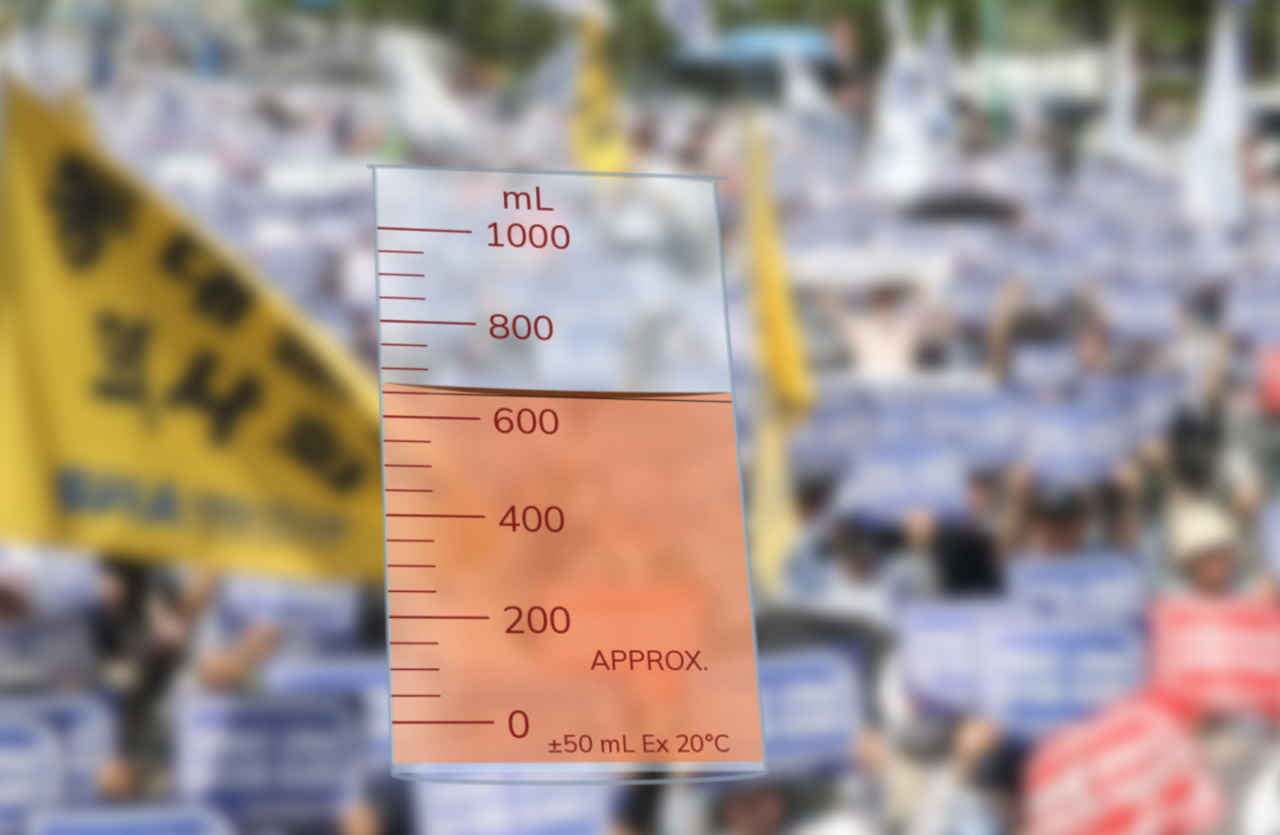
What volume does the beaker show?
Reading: 650 mL
